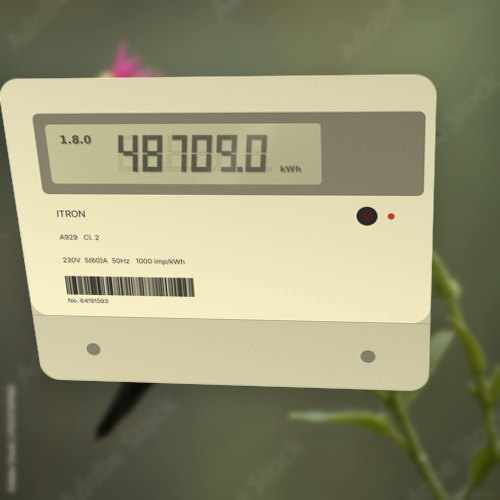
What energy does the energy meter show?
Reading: 48709.0 kWh
